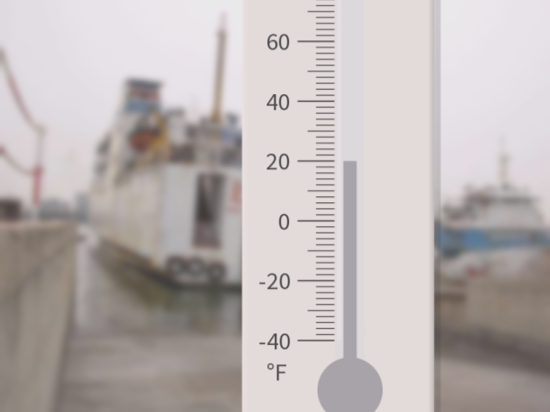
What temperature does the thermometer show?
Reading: 20 °F
